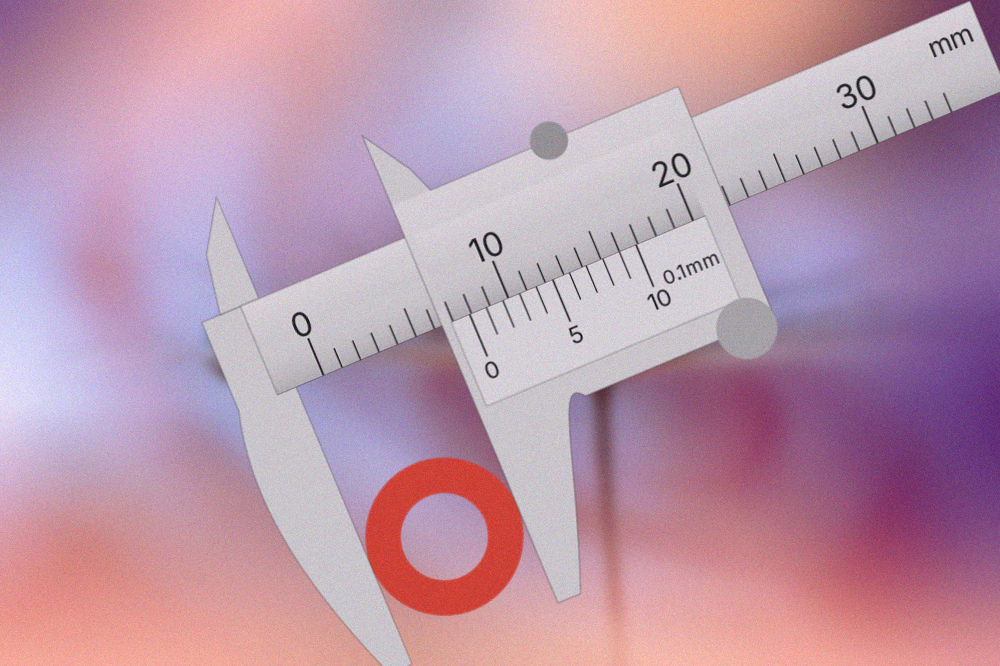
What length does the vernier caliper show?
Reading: 7.9 mm
